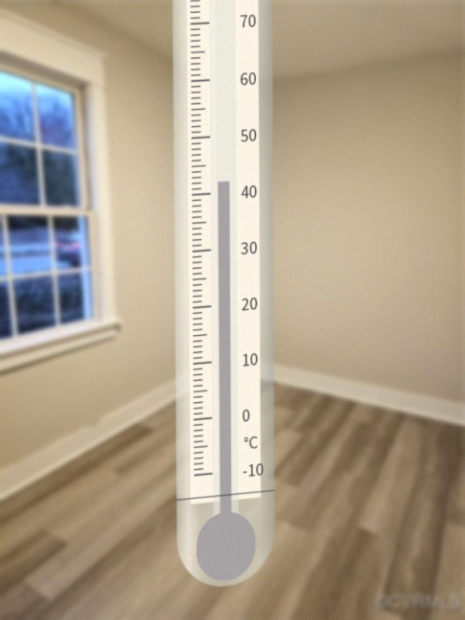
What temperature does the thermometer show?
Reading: 42 °C
